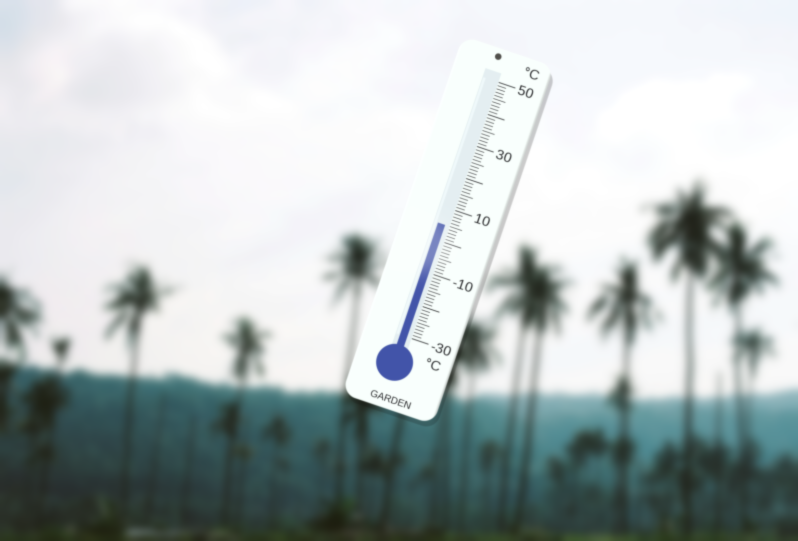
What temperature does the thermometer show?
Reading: 5 °C
